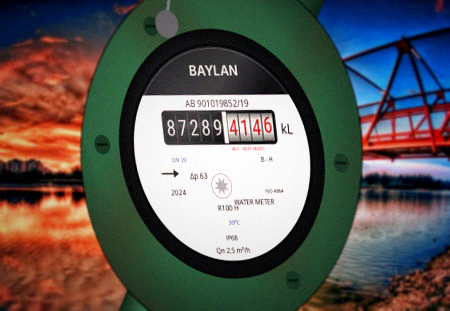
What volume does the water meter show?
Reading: 87289.4146 kL
